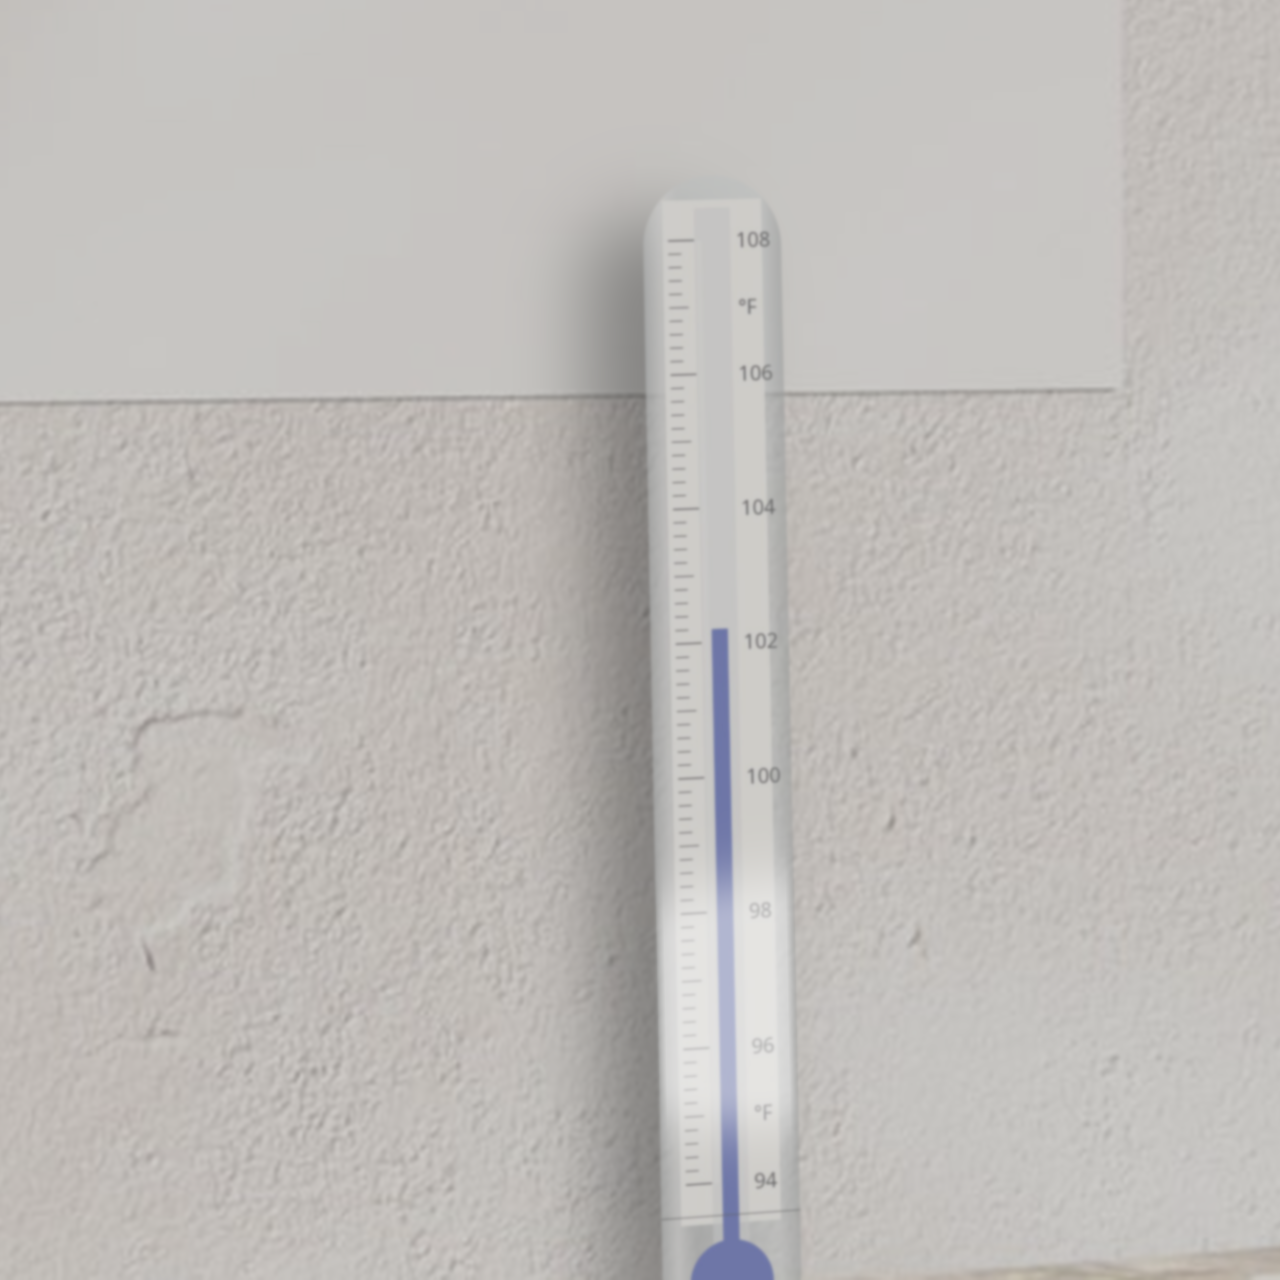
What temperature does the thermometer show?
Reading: 102.2 °F
